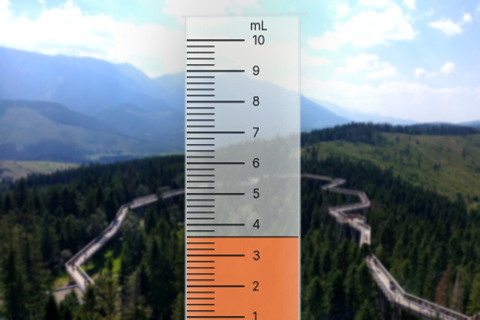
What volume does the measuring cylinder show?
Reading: 3.6 mL
